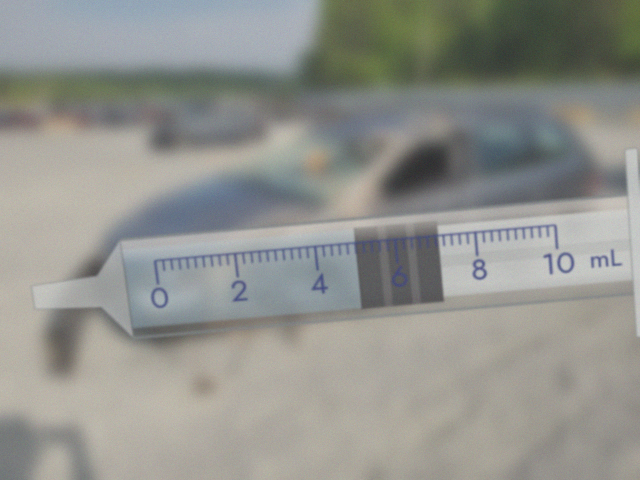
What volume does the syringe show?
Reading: 5 mL
